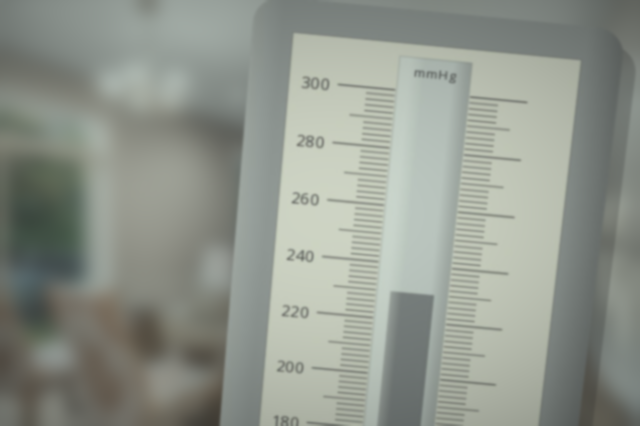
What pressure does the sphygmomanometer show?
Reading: 230 mmHg
